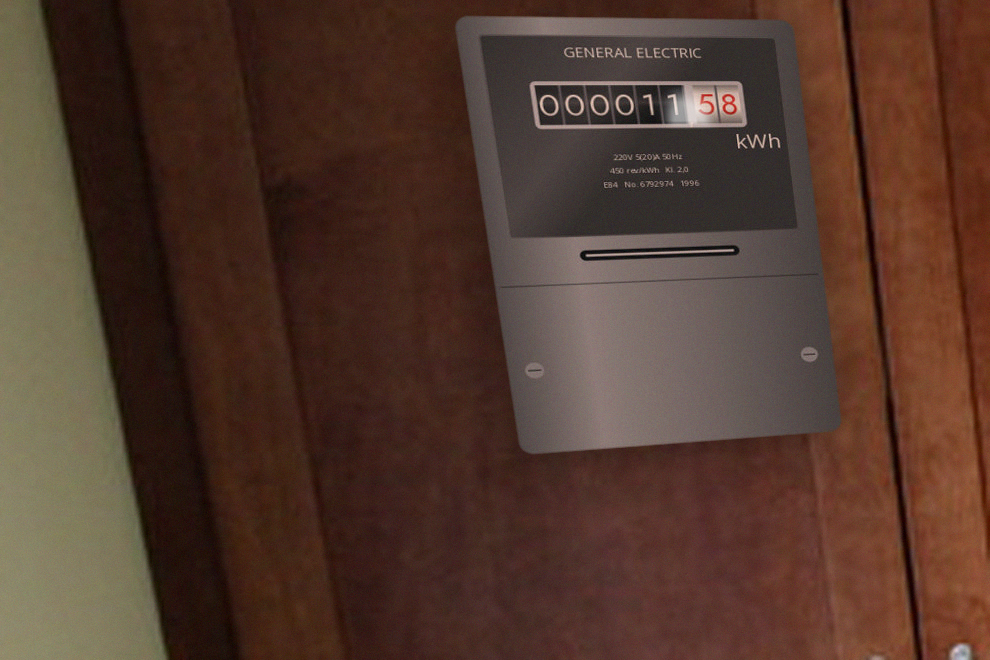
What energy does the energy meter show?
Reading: 11.58 kWh
